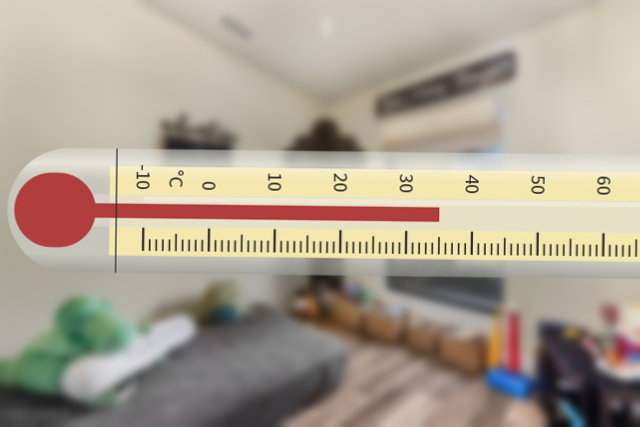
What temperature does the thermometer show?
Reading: 35 °C
